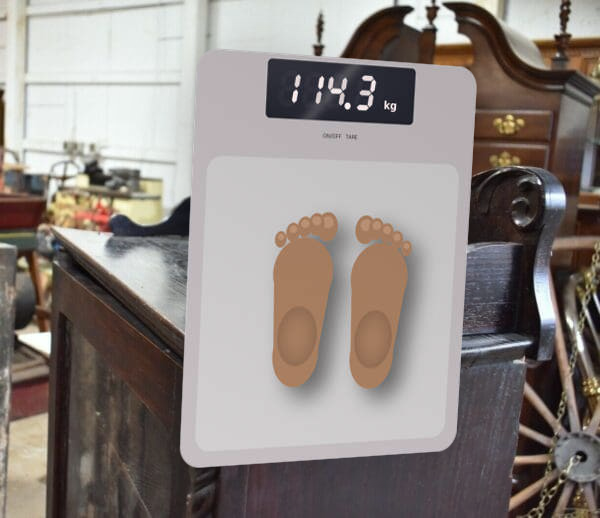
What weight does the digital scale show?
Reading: 114.3 kg
